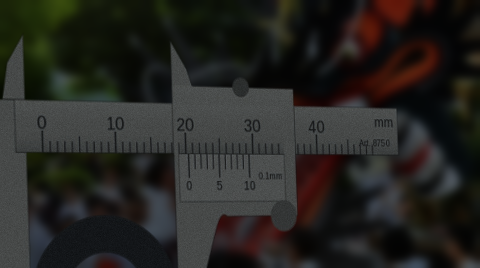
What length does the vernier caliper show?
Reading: 20.4 mm
